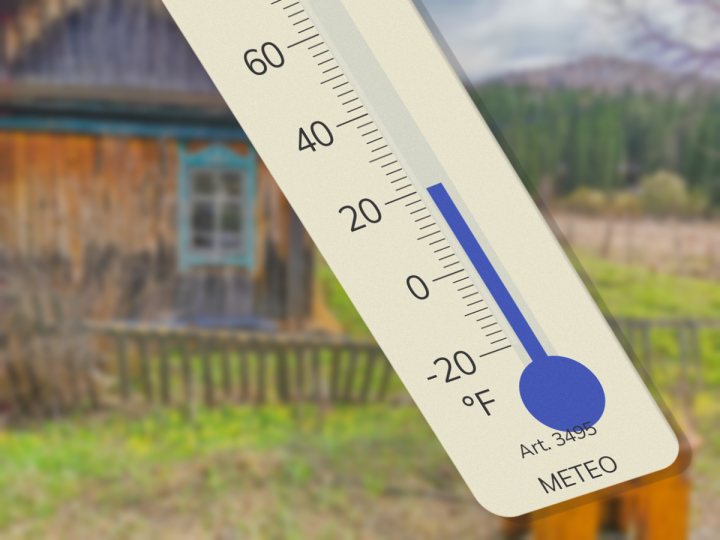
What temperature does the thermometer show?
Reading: 20 °F
